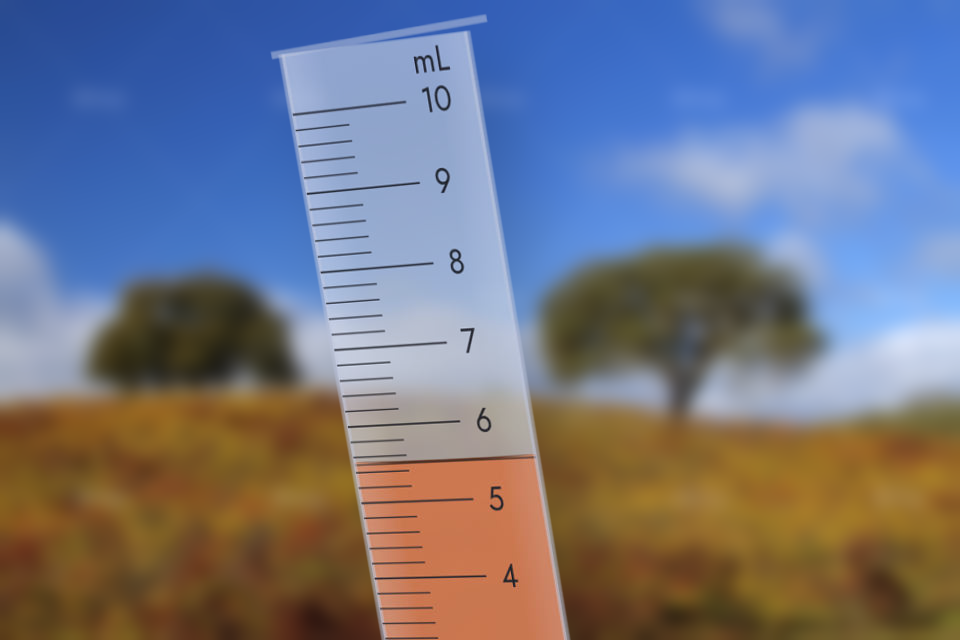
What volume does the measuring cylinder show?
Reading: 5.5 mL
